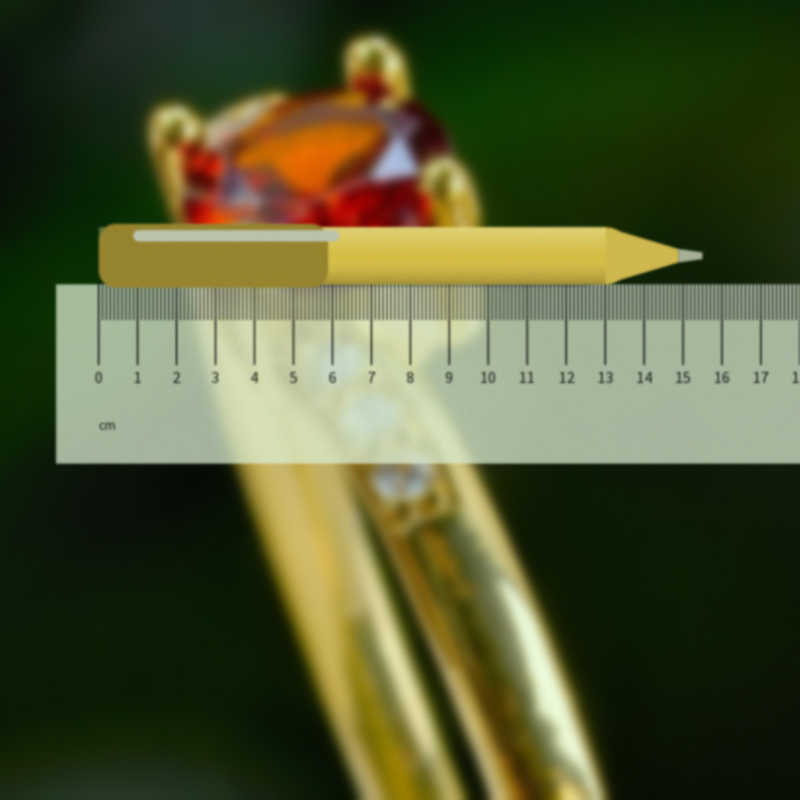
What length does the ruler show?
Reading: 15.5 cm
